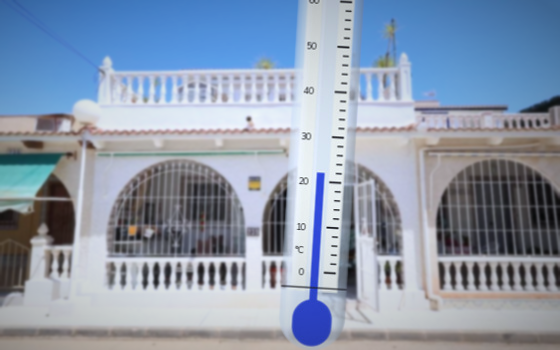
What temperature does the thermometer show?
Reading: 22 °C
